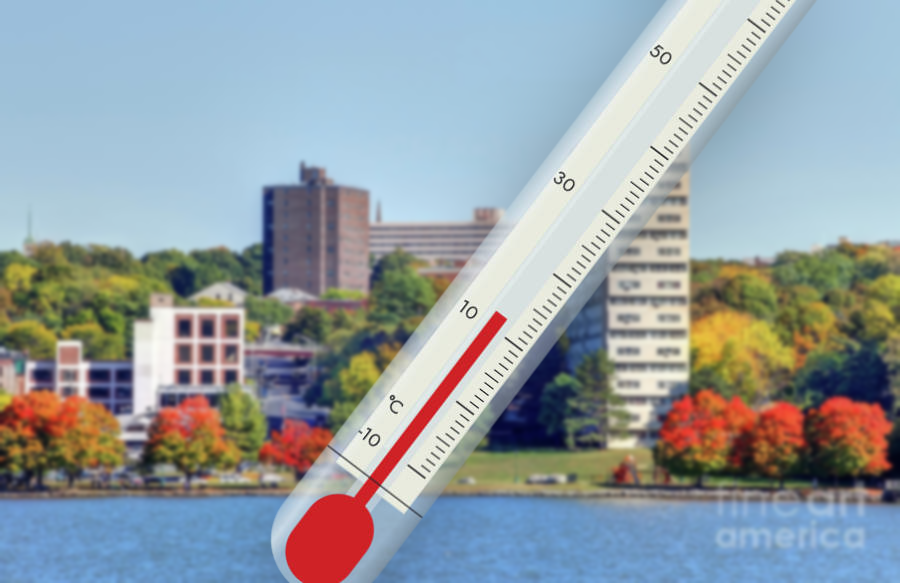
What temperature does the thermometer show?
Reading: 12 °C
